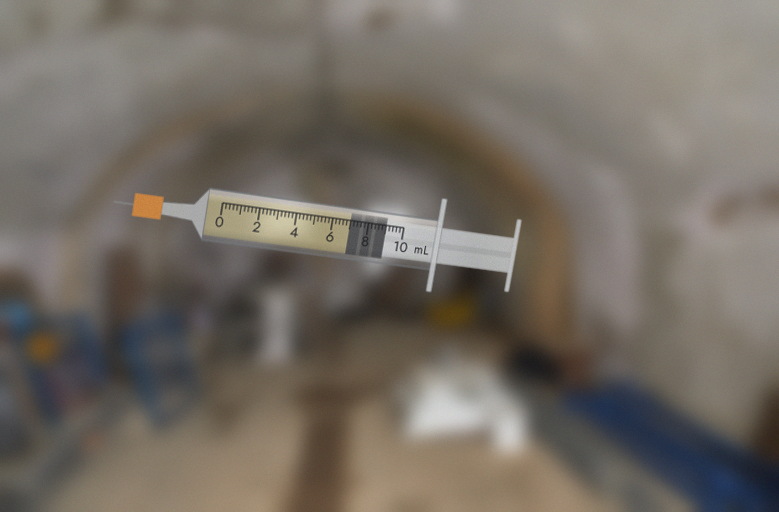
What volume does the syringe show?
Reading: 7 mL
